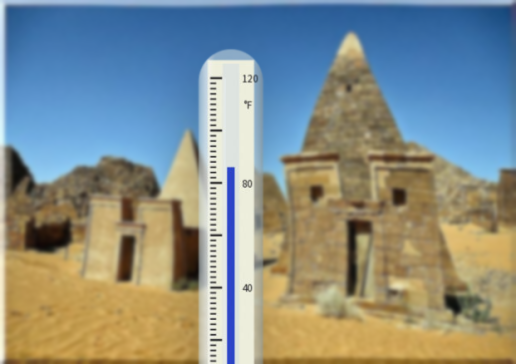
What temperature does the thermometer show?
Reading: 86 °F
